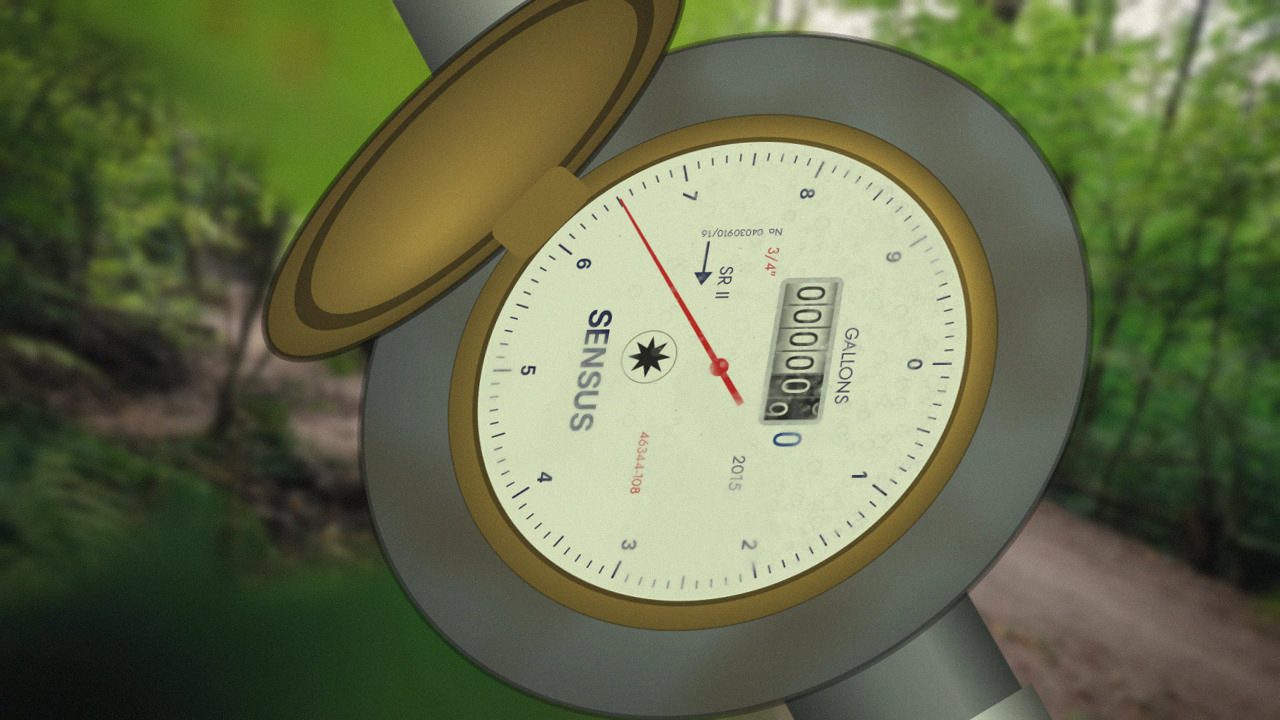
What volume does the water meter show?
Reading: 86.5 gal
